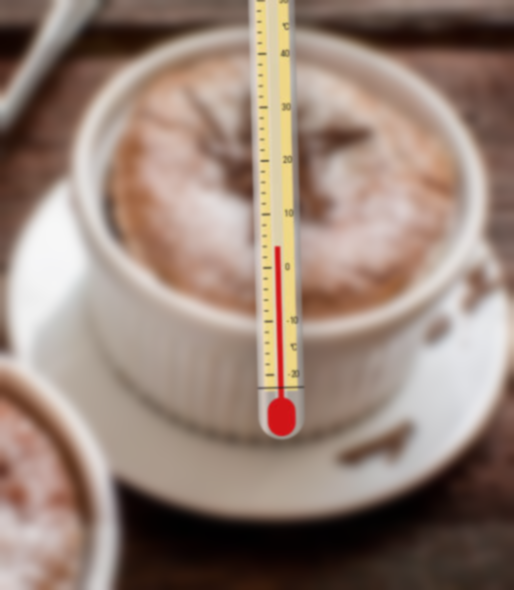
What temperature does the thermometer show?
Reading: 4 °C
